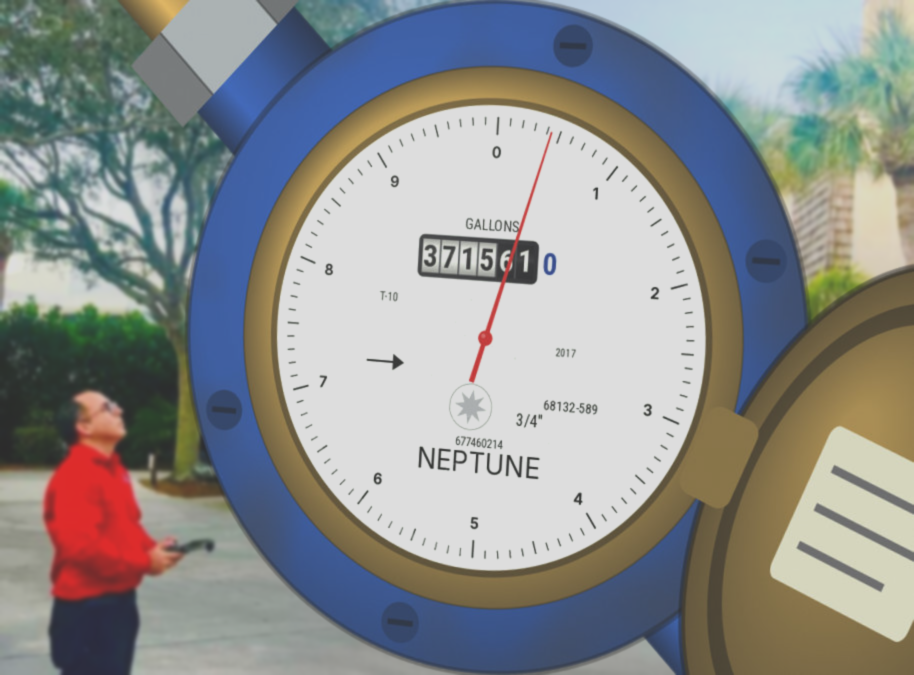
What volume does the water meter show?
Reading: 3715610.4 gal
